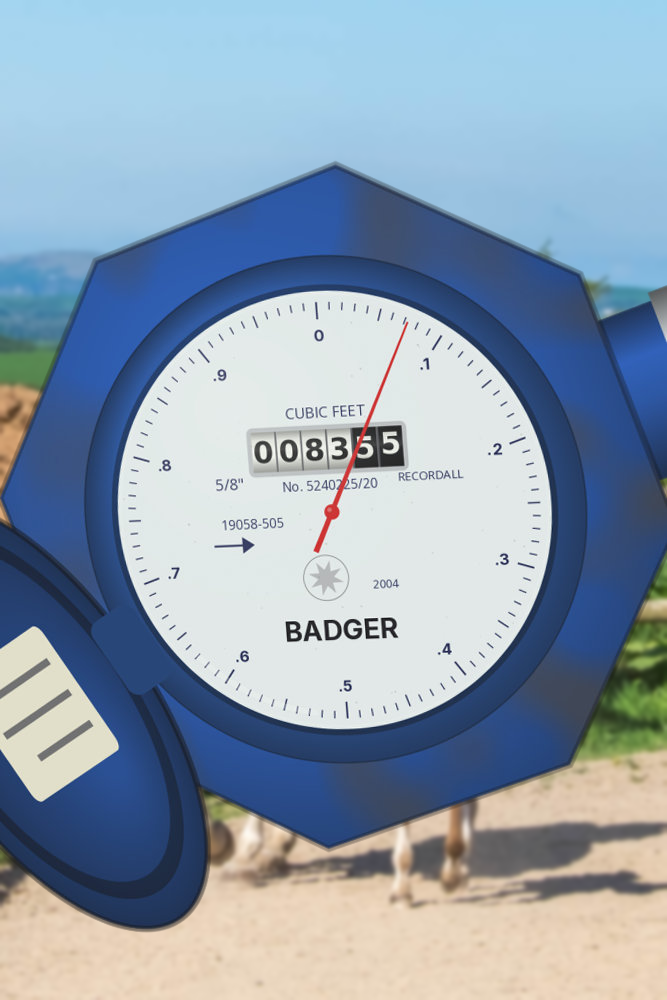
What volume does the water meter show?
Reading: 8355.07 ft³
